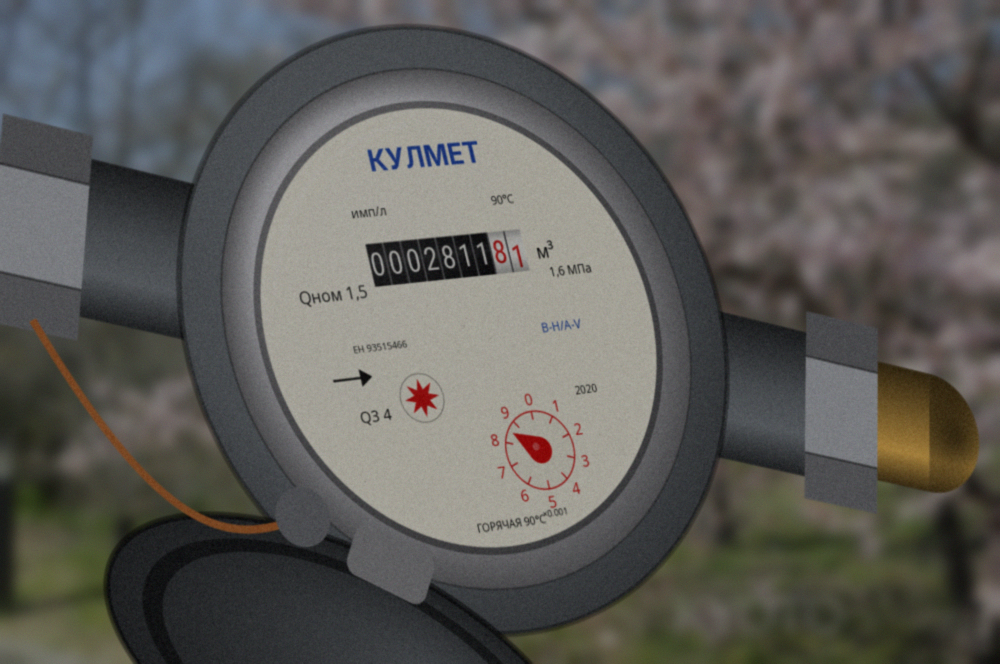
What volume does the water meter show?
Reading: 2811.808 m³
